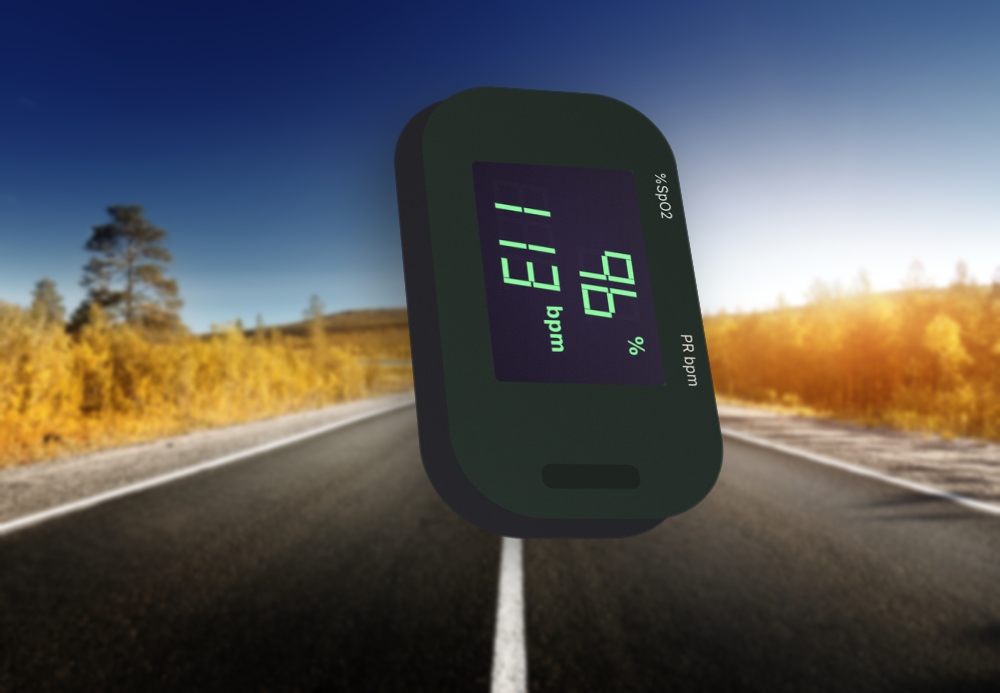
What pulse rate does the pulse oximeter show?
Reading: 113 bpm
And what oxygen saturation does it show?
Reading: 96 %
